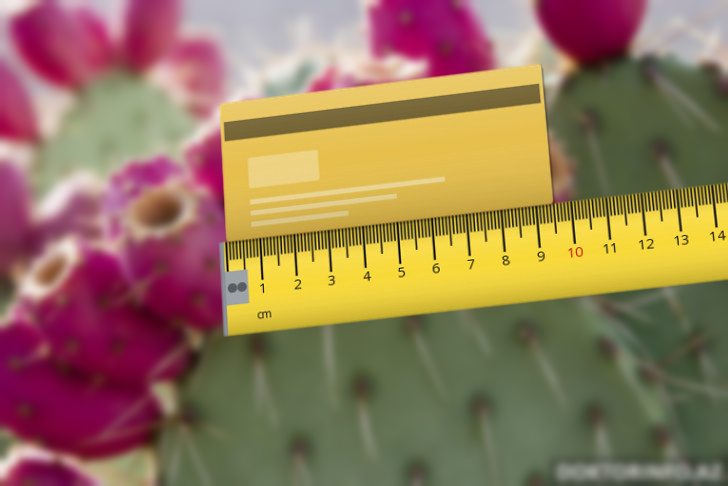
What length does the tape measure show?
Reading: 9.5 cm
